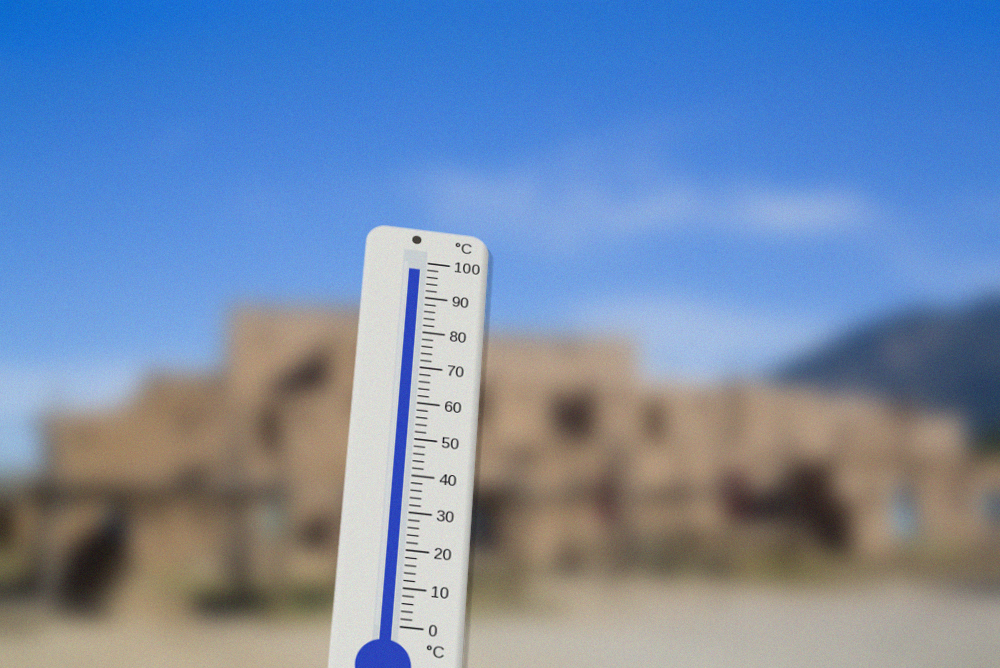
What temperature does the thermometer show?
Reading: 98 °C
